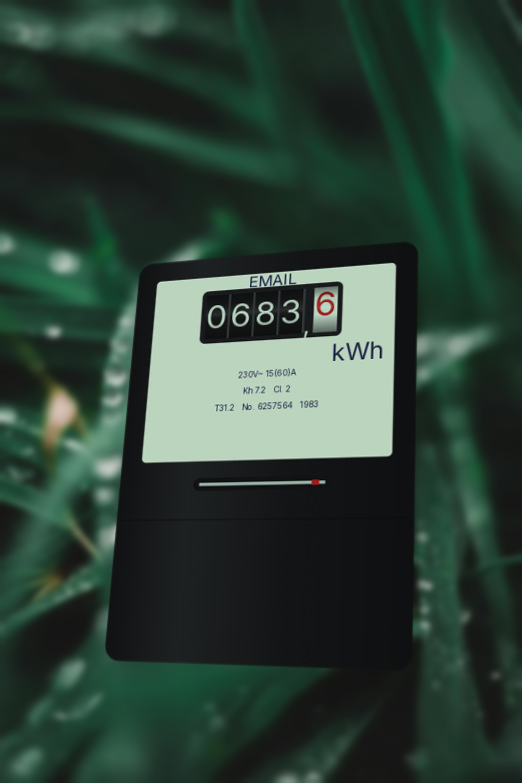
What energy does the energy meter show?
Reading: 683.6 kWh
